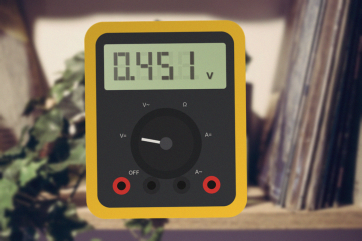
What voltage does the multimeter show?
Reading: 0.451 V
